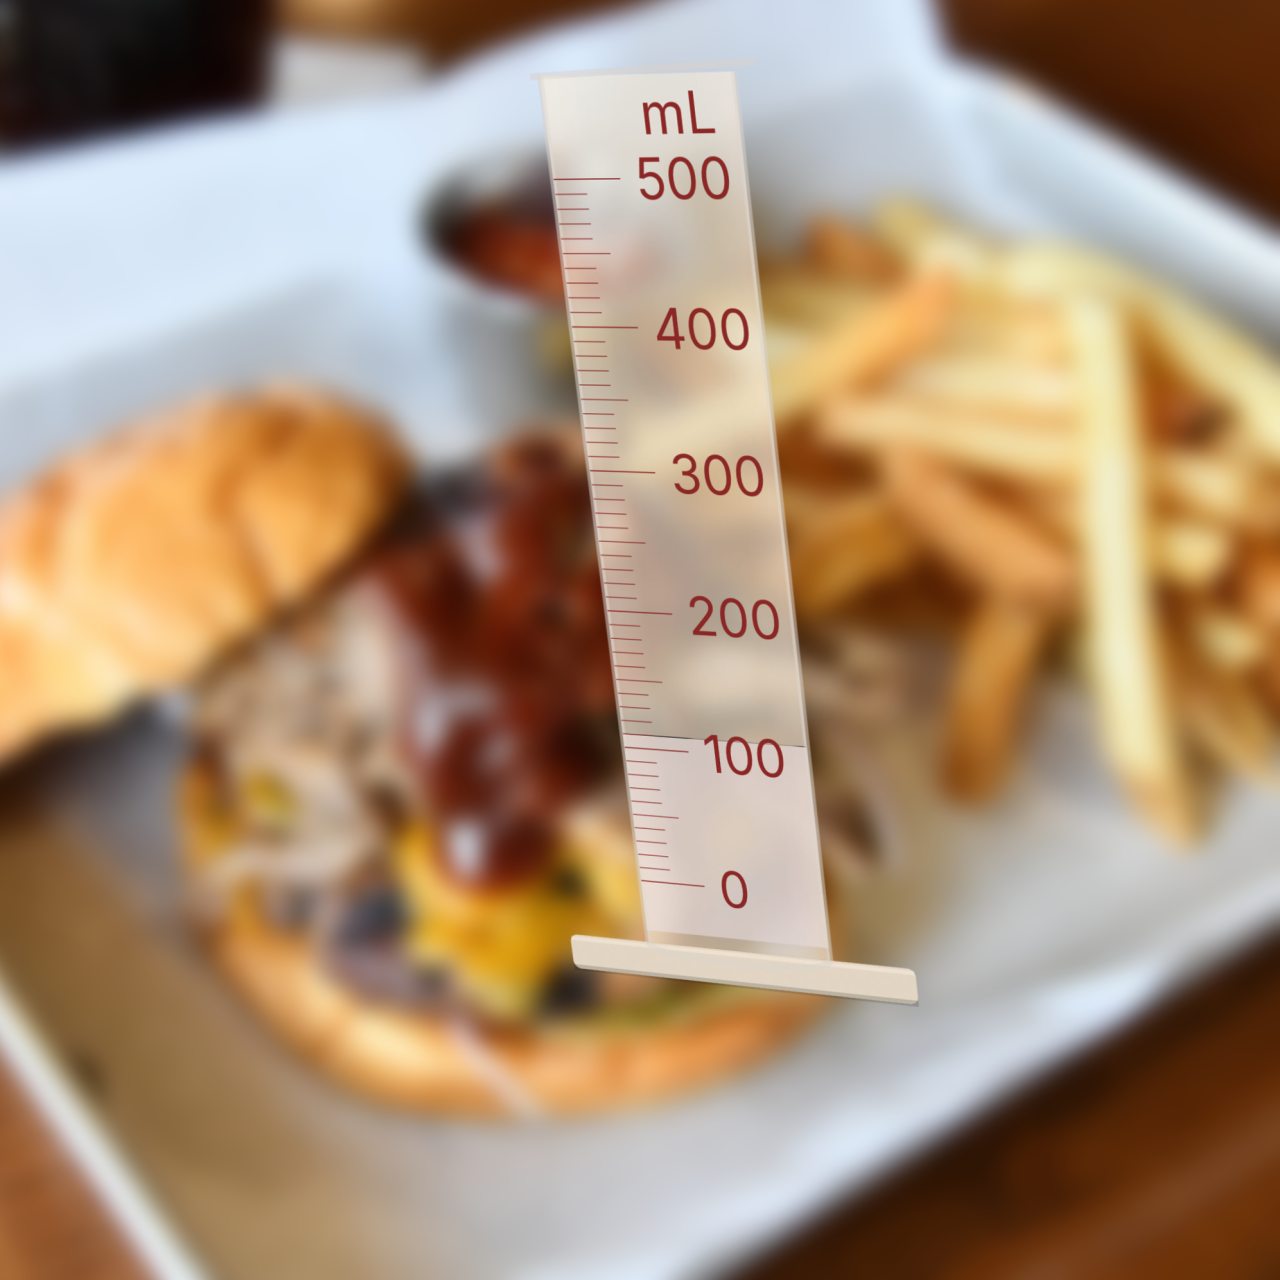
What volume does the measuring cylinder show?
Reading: 110 mL
